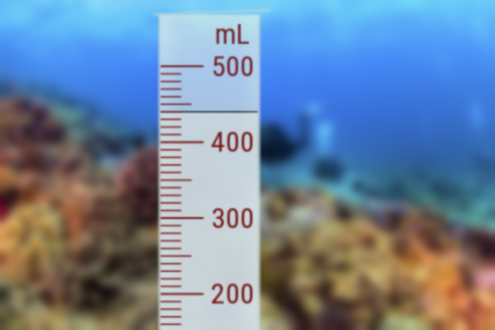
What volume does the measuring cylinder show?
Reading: 440 mL
